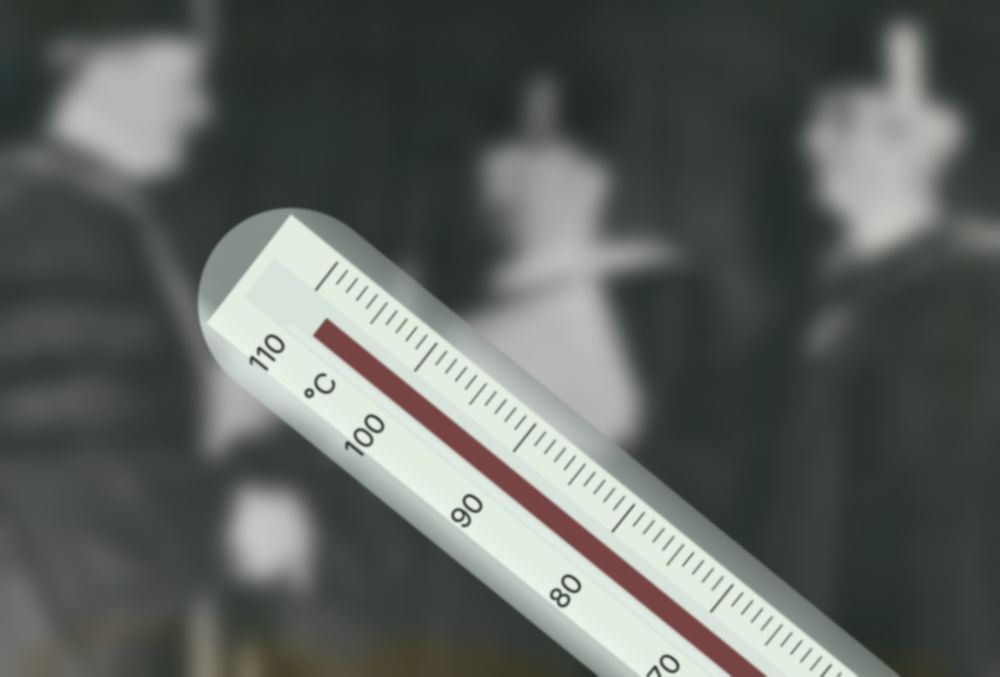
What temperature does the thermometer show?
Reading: 108 °C
